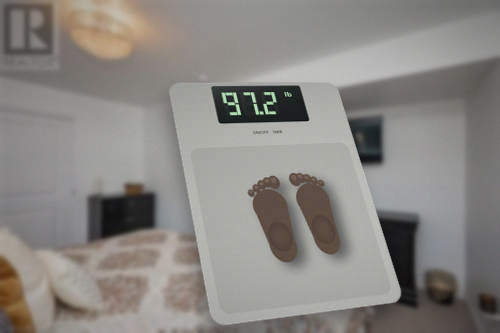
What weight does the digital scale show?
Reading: 97.2 lb
